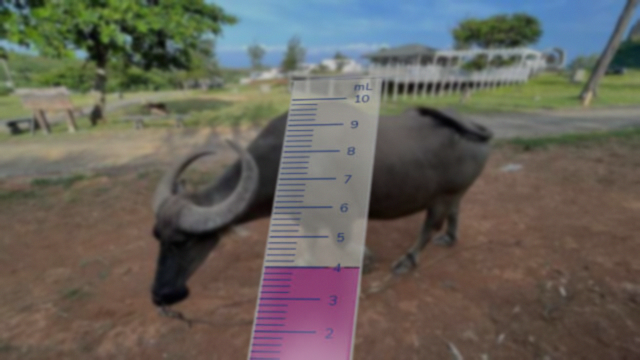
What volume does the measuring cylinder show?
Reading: 4 mL
